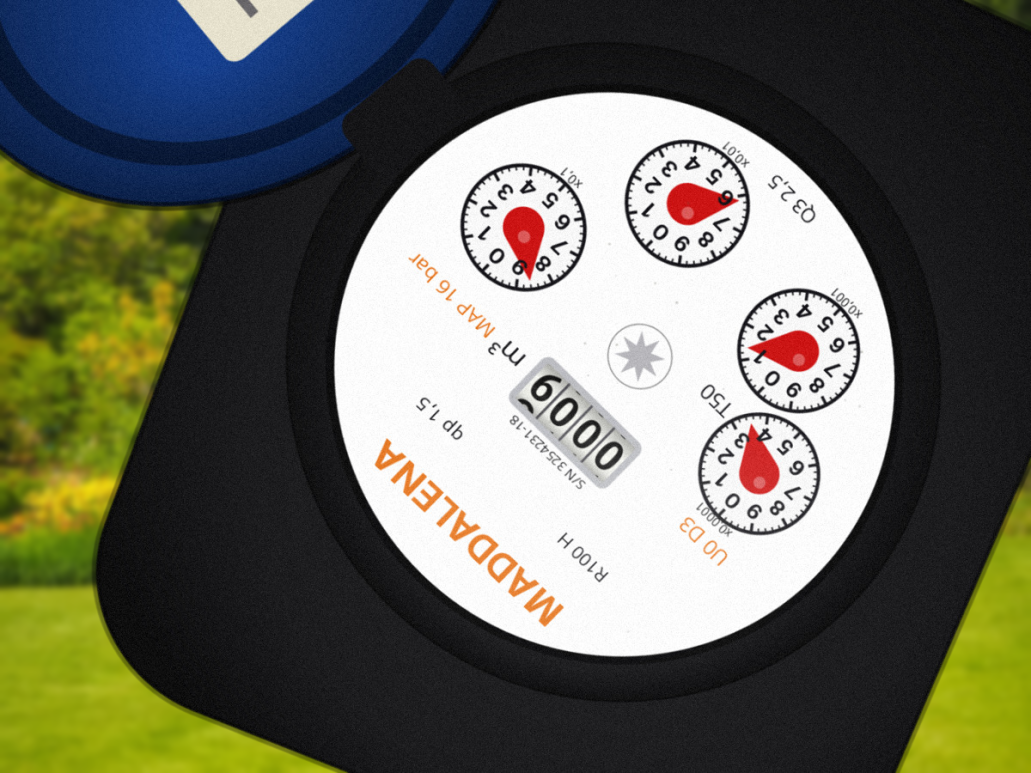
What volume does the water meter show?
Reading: 8.8613 m³
